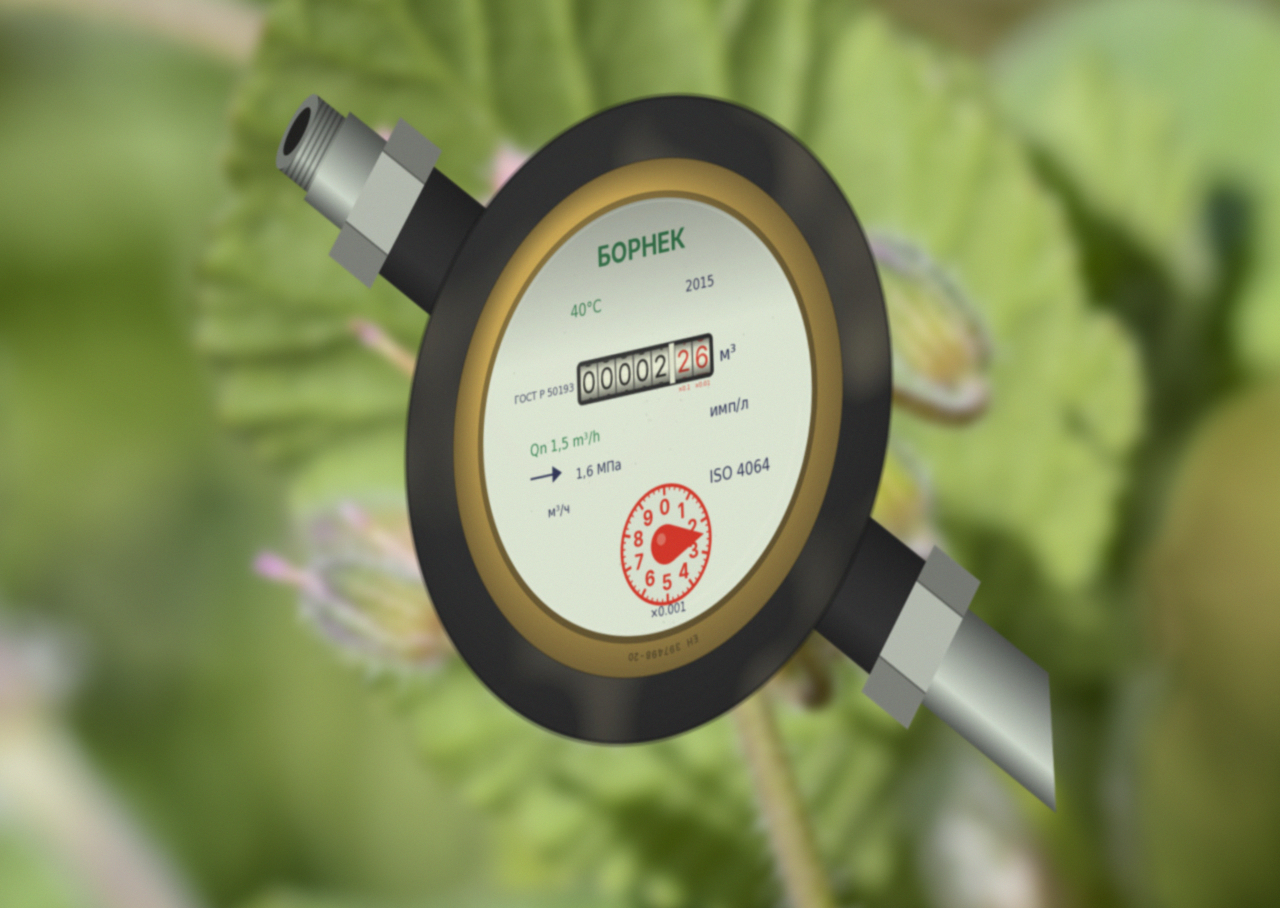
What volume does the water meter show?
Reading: 2.262 m³
